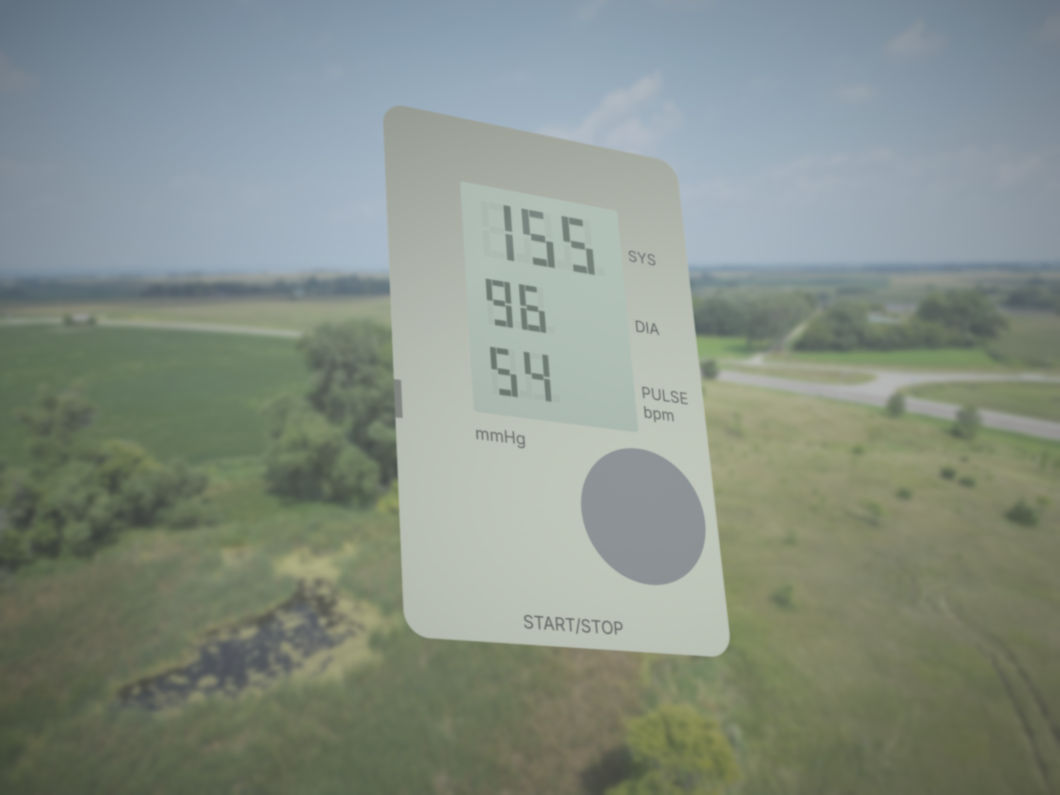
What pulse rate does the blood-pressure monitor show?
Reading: 54 bpm
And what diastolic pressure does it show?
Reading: 96 mmHg
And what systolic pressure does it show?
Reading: 155 mmHg
